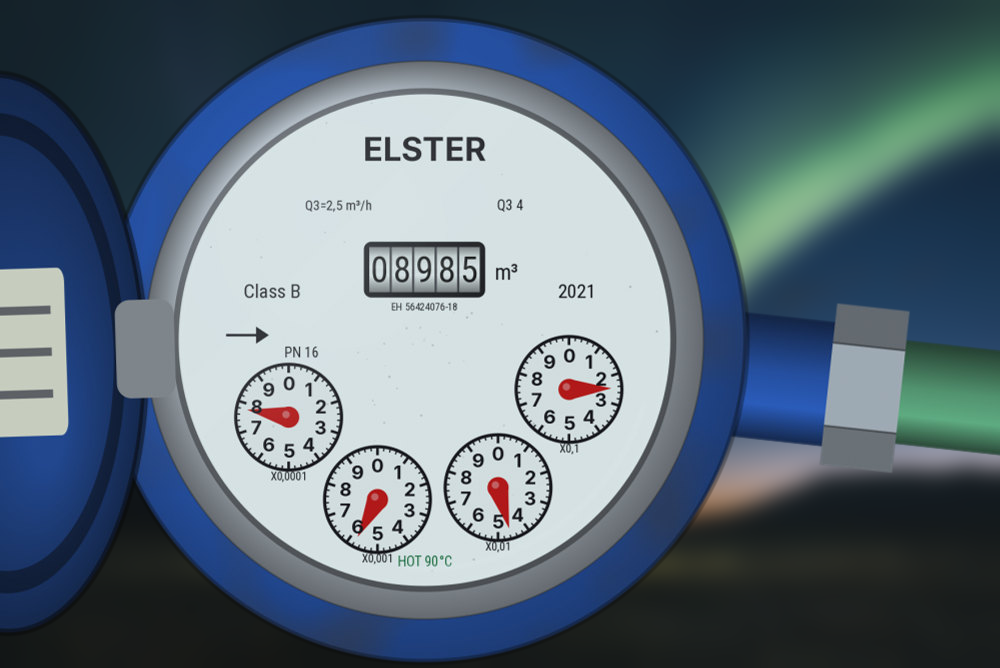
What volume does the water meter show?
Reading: 8985.2457 m³
